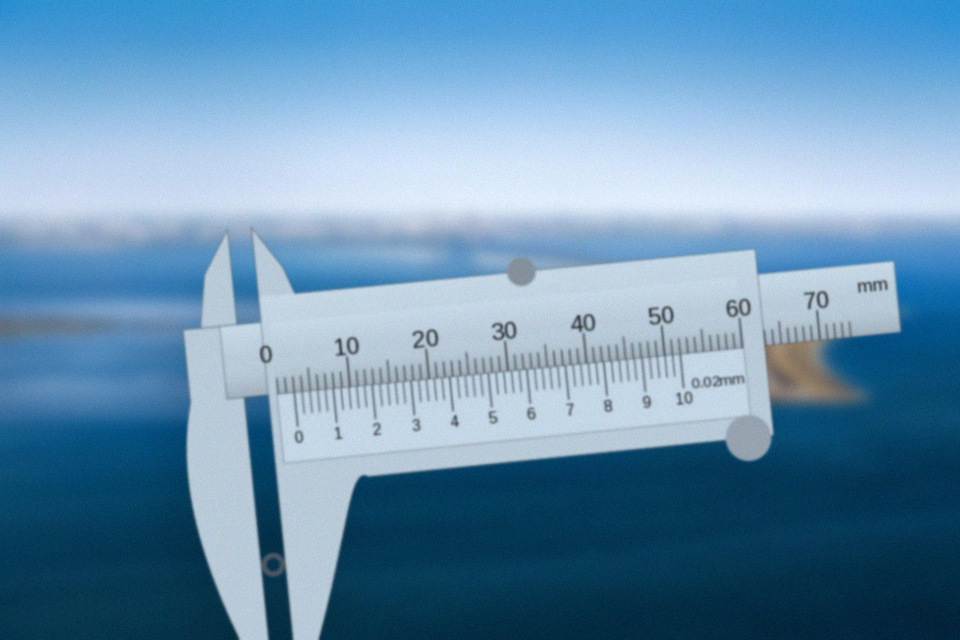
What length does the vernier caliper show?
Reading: 3.0 mm
